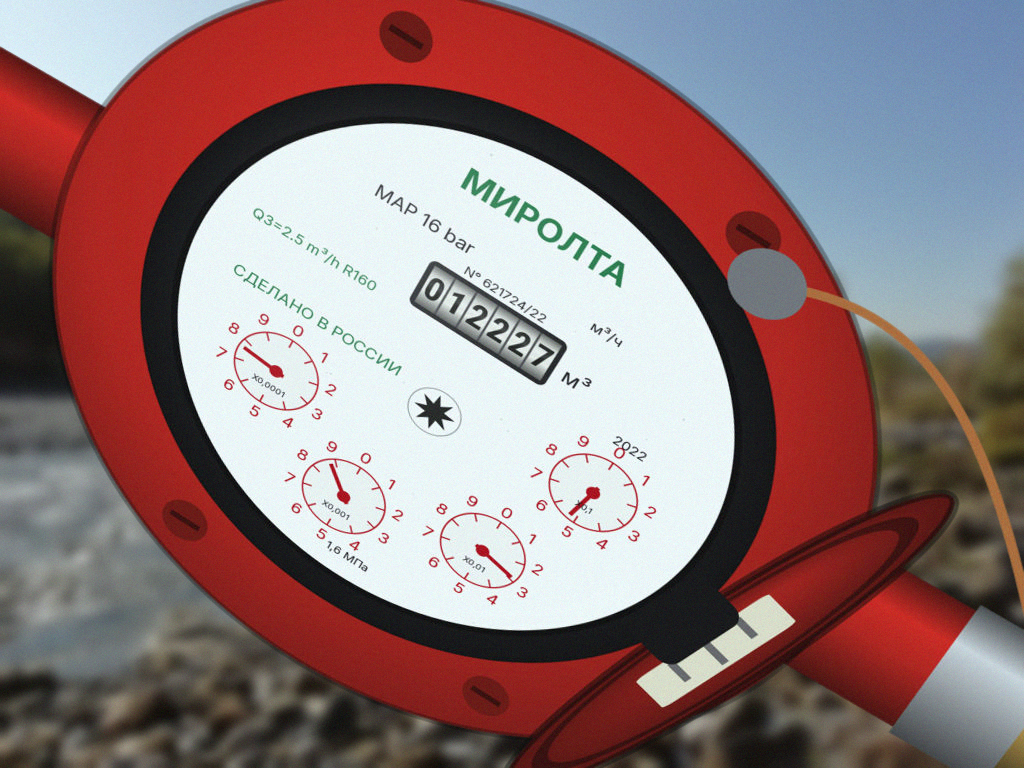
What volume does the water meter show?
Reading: 12227.5287 m³
